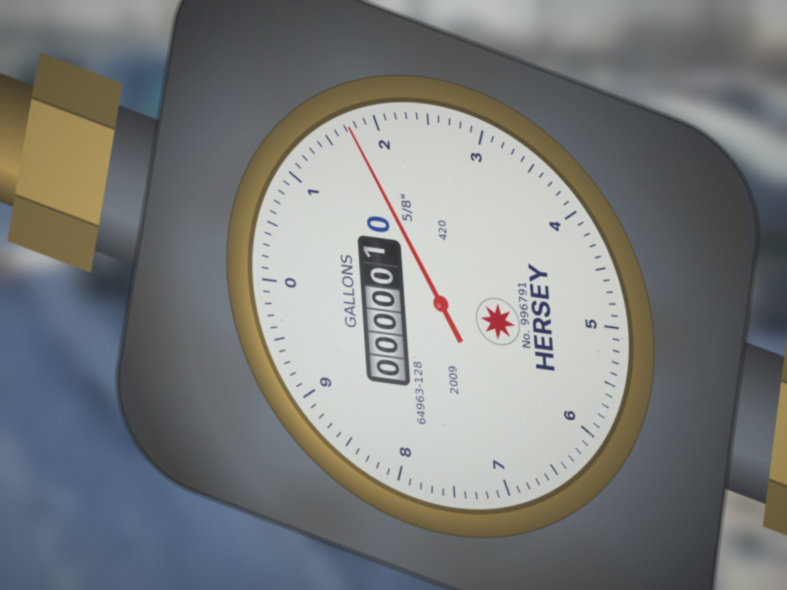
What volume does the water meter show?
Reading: 11.7 gal
